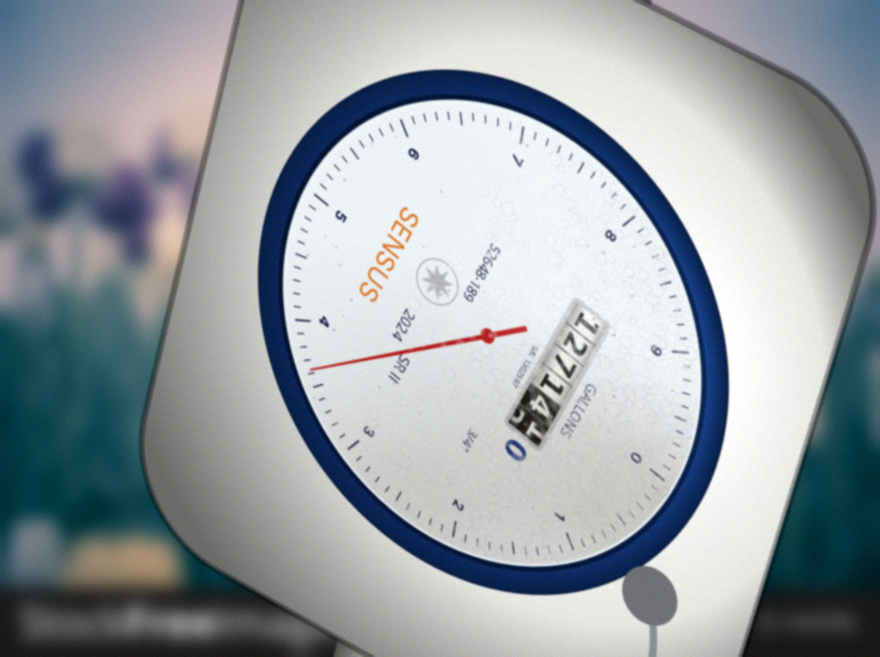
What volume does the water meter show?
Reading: 1271413.6 gal
